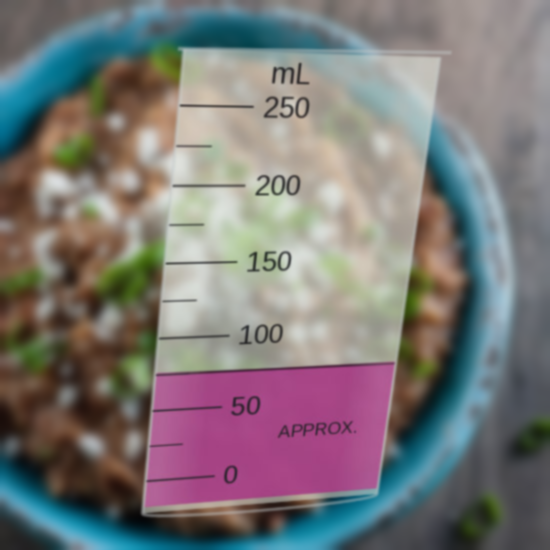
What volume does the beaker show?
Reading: 75 mL
